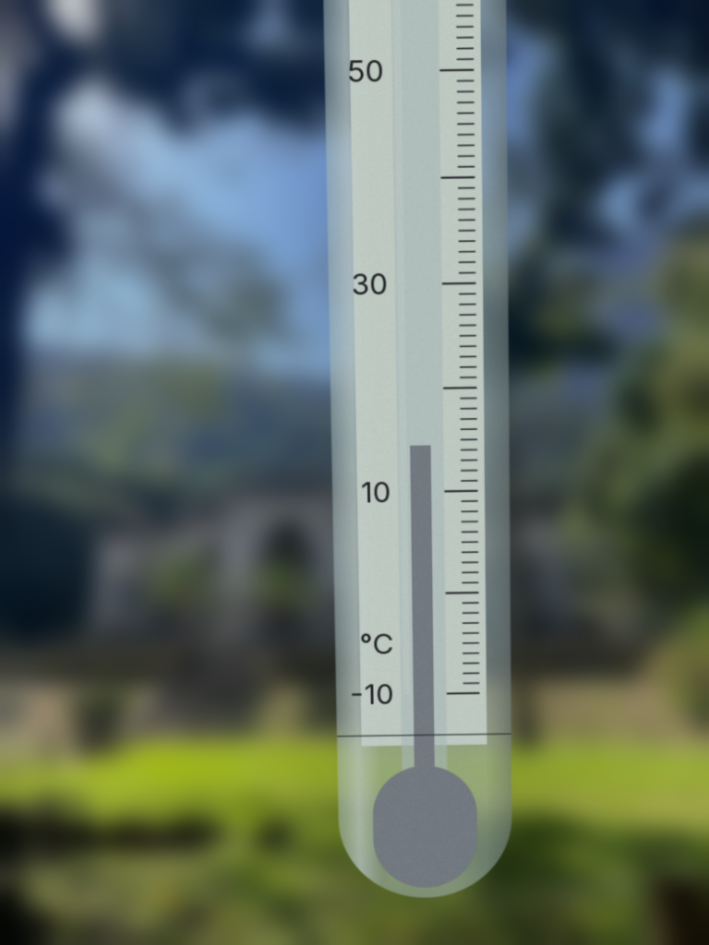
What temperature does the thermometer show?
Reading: 14.5 °C
